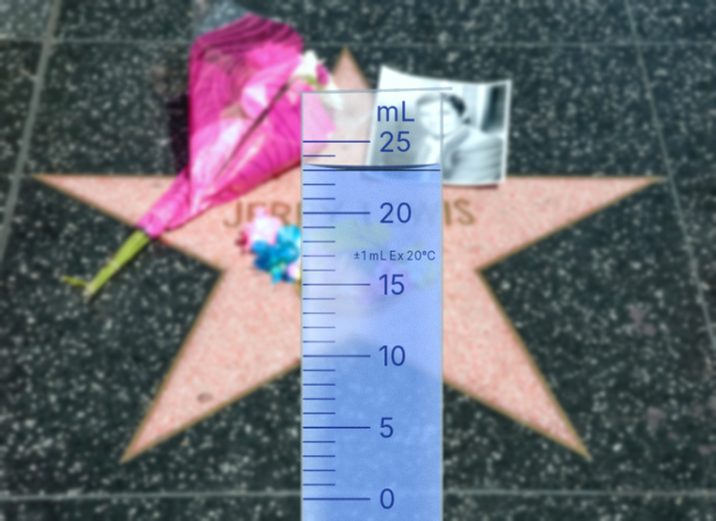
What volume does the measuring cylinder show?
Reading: 23 mL
